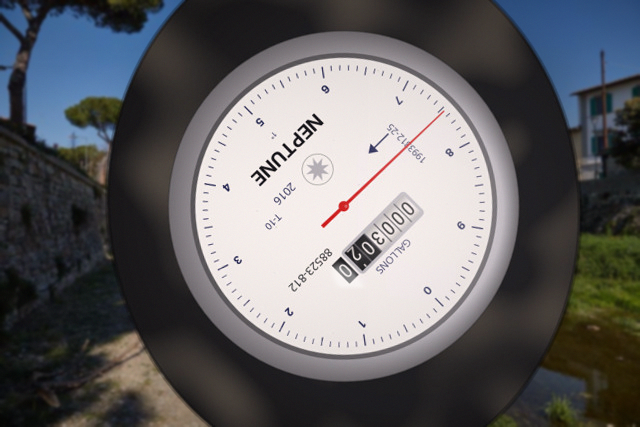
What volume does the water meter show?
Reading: 3017.5 gal
